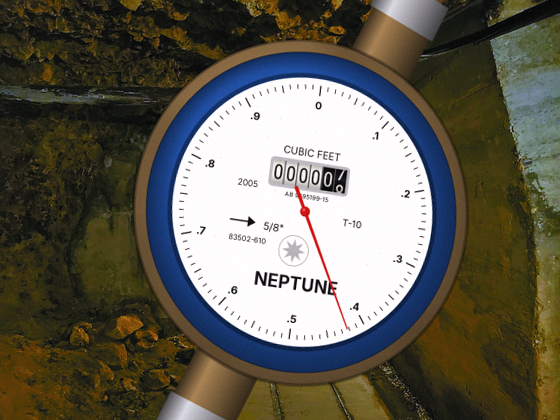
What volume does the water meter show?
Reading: 7.42 ft³
